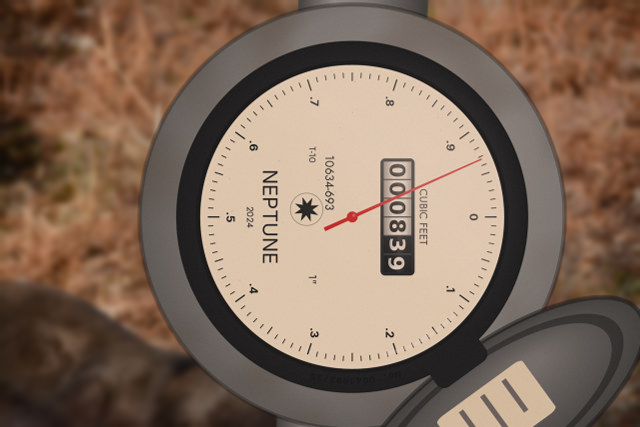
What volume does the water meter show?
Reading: 838.93 ft³
